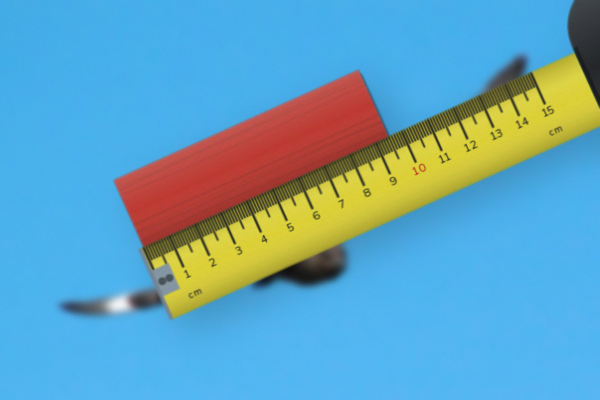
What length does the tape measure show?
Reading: 9.5 cm
